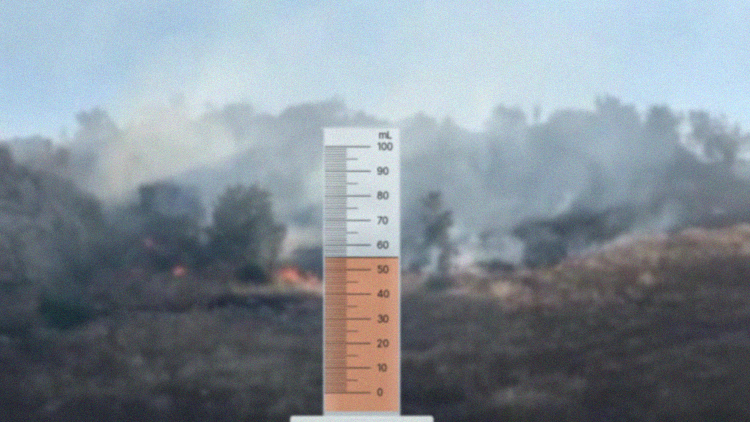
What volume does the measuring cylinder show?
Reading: 55 mL
